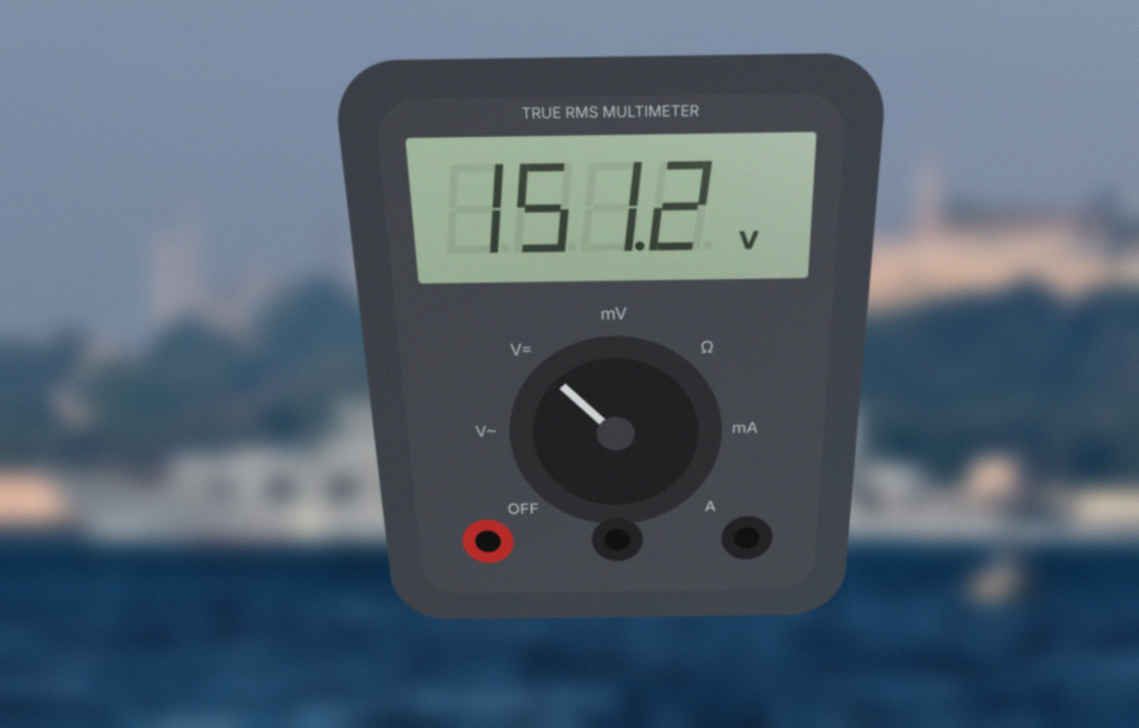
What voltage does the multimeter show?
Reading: 151.2 V
